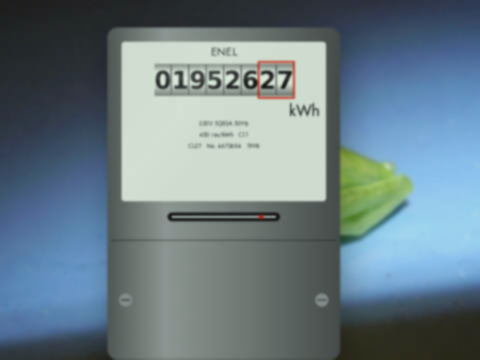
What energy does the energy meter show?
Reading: 19526.27 kWh
